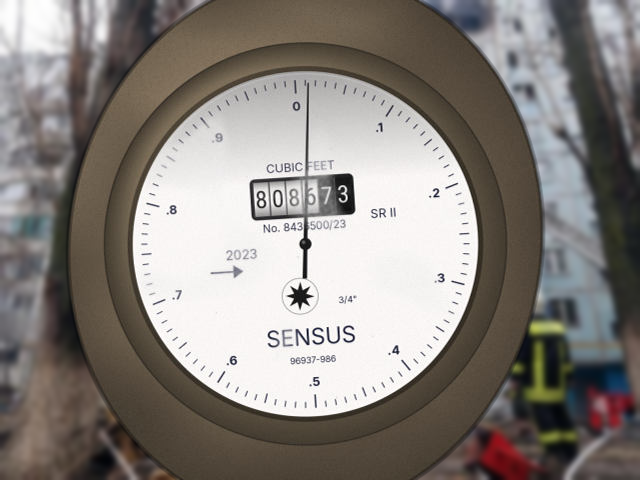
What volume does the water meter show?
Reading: 808673.01 ft³
